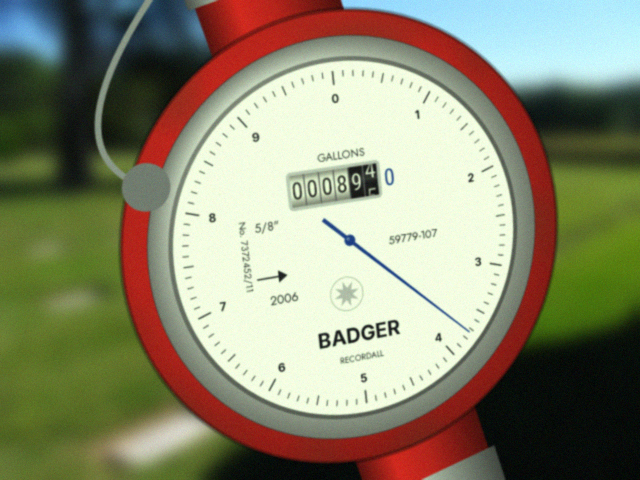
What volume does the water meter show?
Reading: 8943.7 gal
